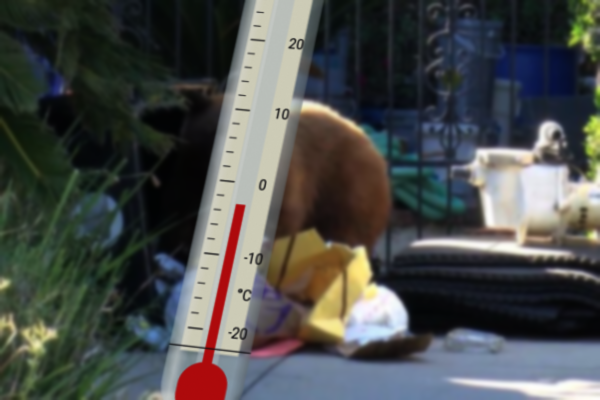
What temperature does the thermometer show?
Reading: -3 °C
